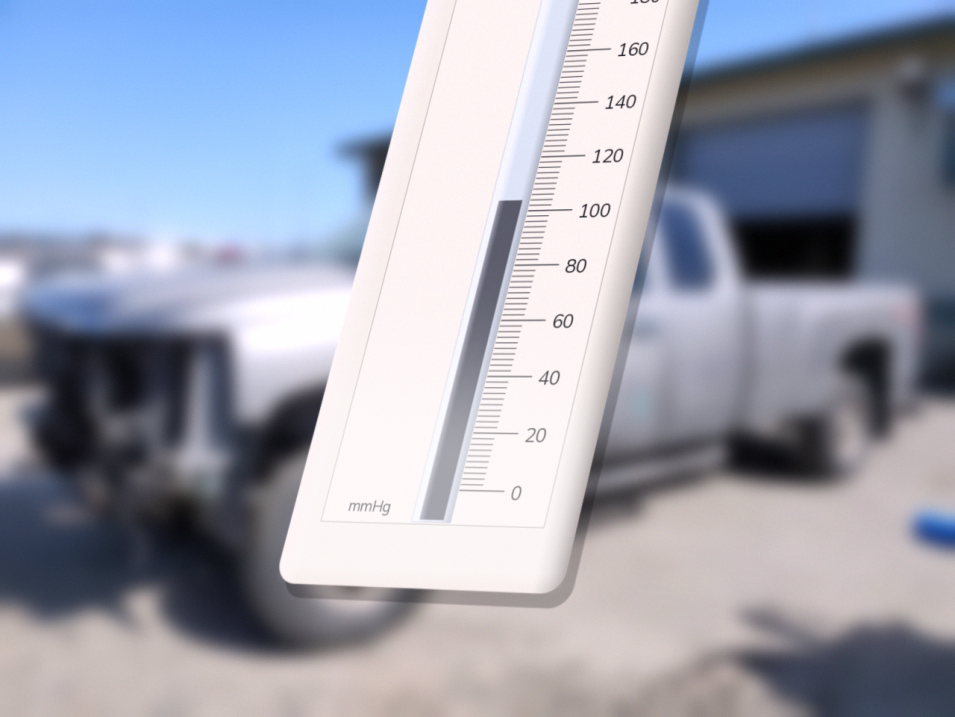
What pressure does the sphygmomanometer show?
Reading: 104 mmHg
